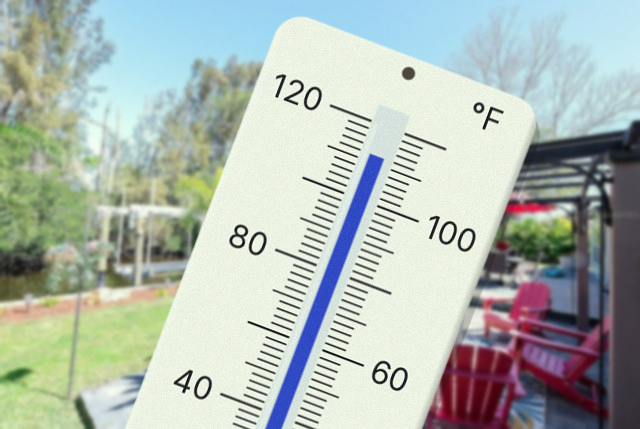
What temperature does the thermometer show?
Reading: 112 °F
